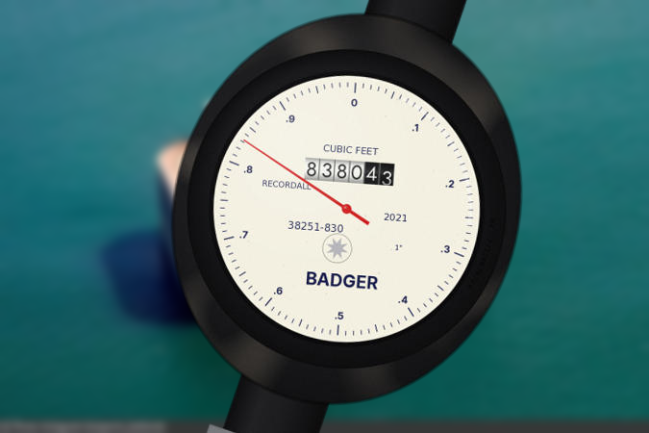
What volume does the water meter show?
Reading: 838042.83 ft³
